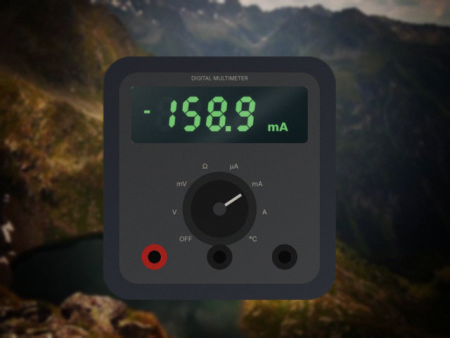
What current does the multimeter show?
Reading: -158.9 mA
